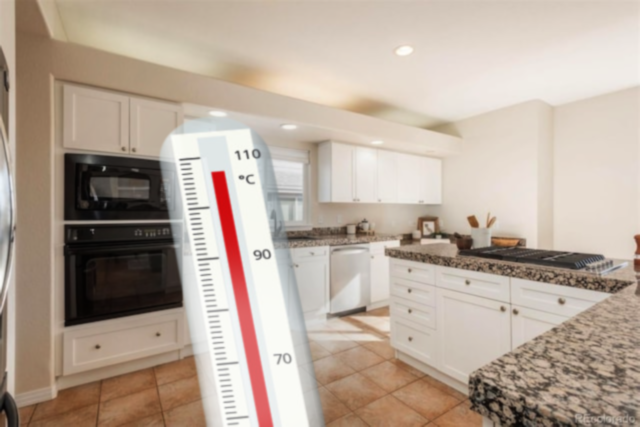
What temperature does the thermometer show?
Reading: 107 °C
